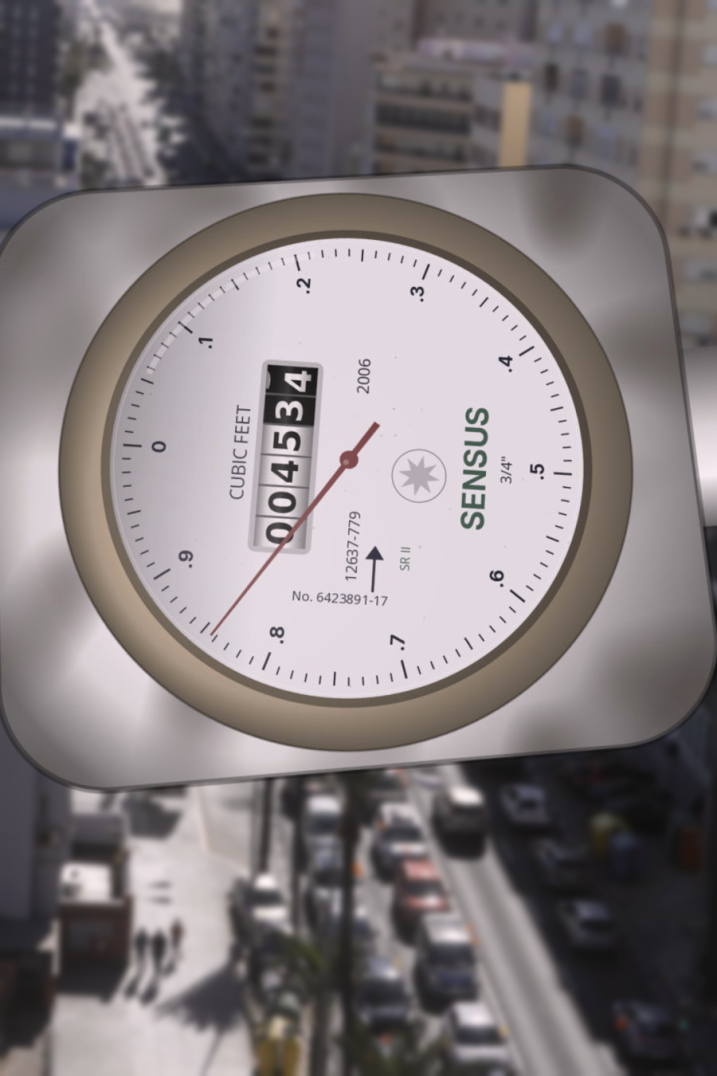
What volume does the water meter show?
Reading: 4533.84 ft³
